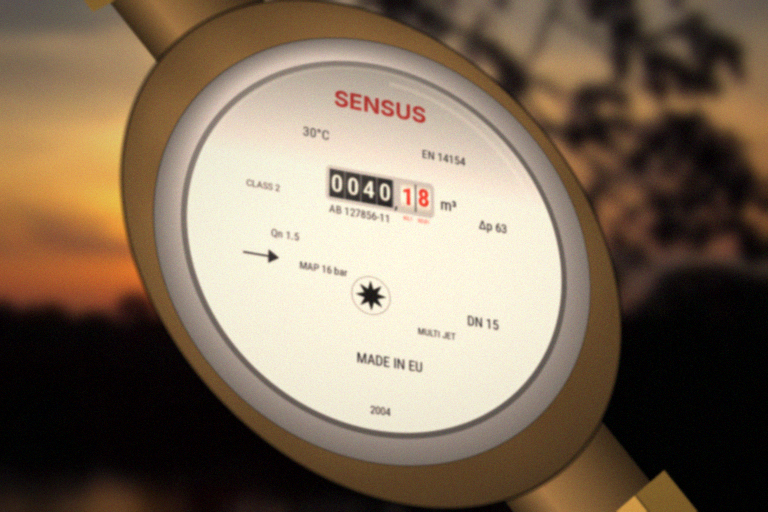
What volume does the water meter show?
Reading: 40.18 m³
